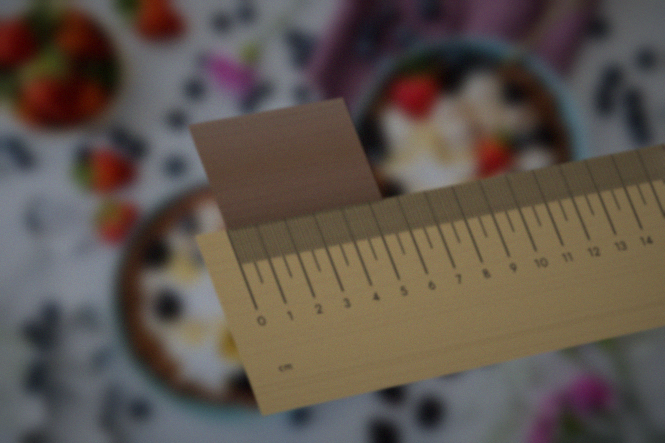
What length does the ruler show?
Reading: 5.5 cm
